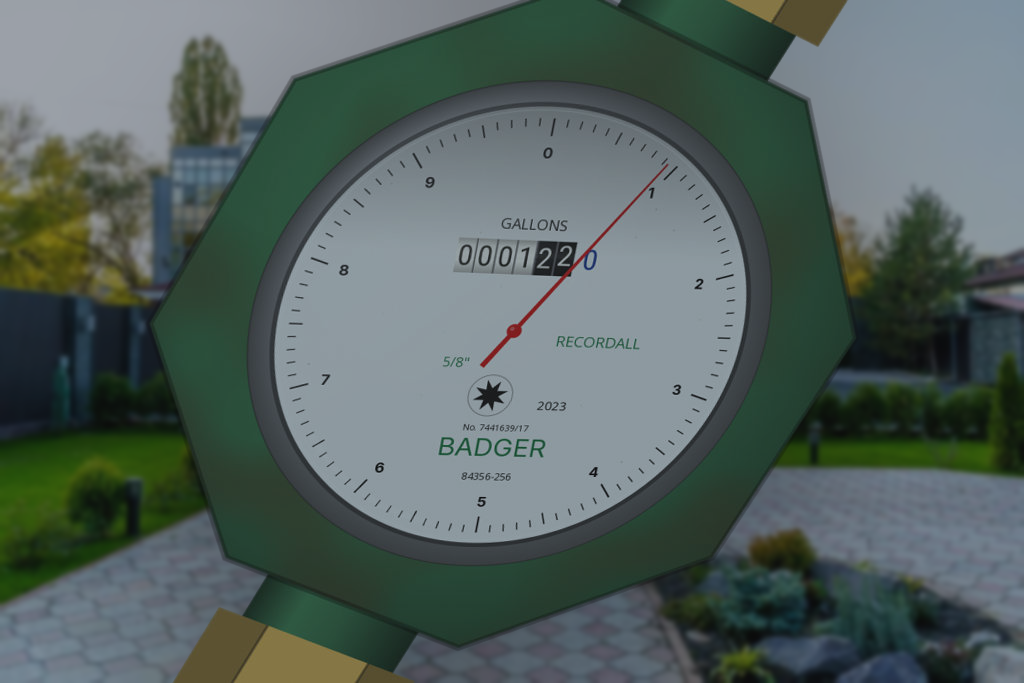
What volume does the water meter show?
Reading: 1220.9 gal
